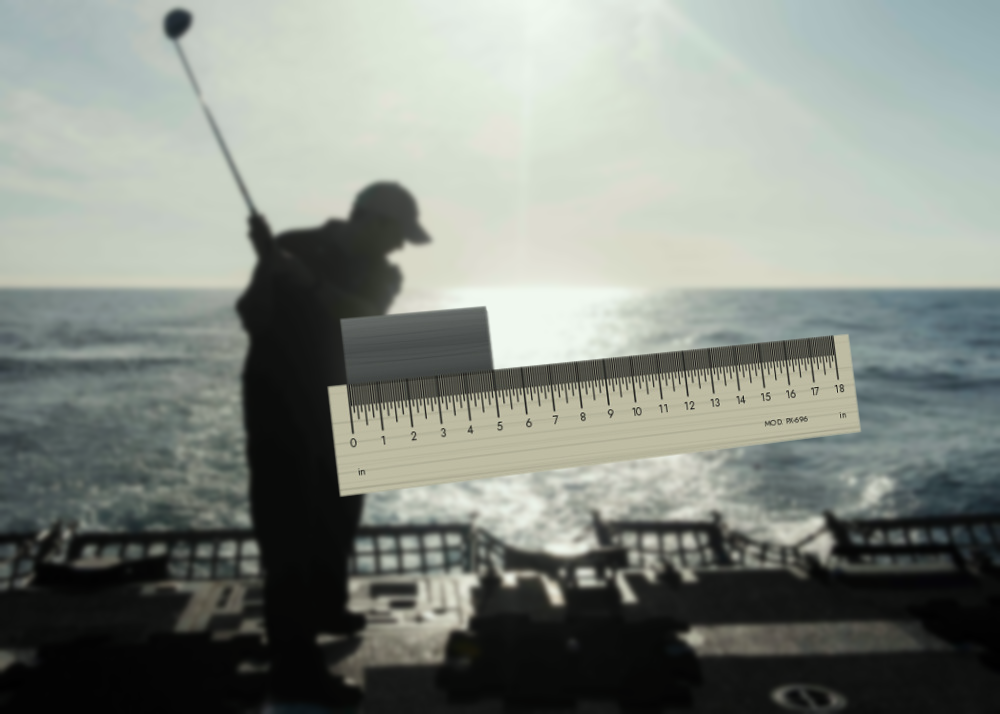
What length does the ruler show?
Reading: 5 in
